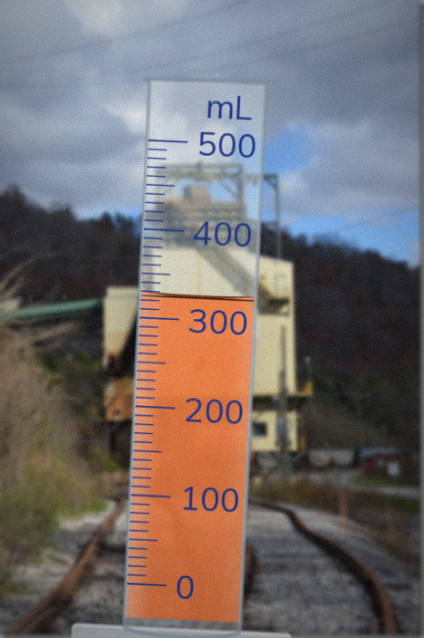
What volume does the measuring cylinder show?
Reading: 325 mL
